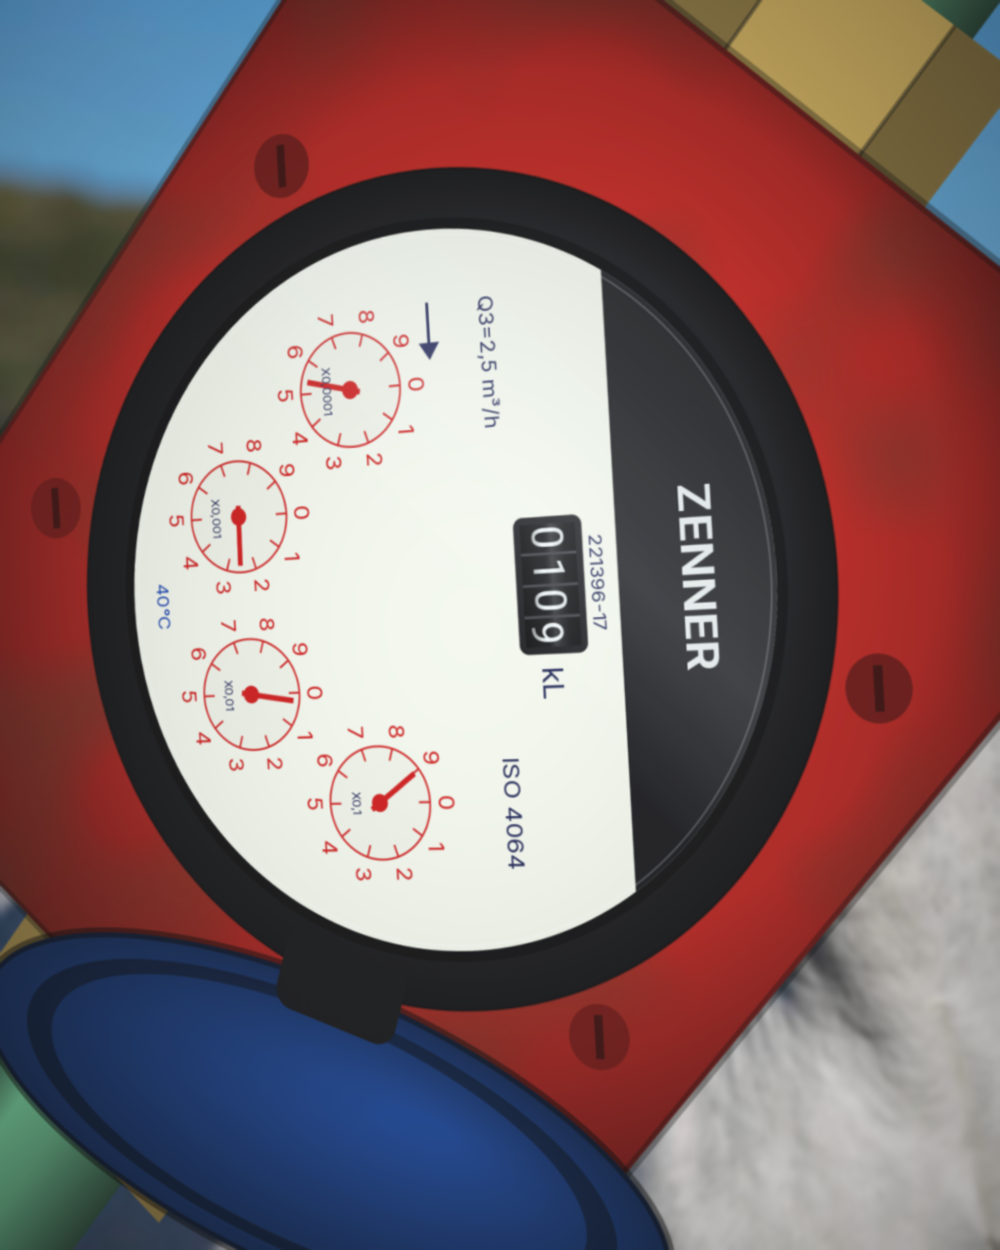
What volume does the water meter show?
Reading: 108.9025 kL
